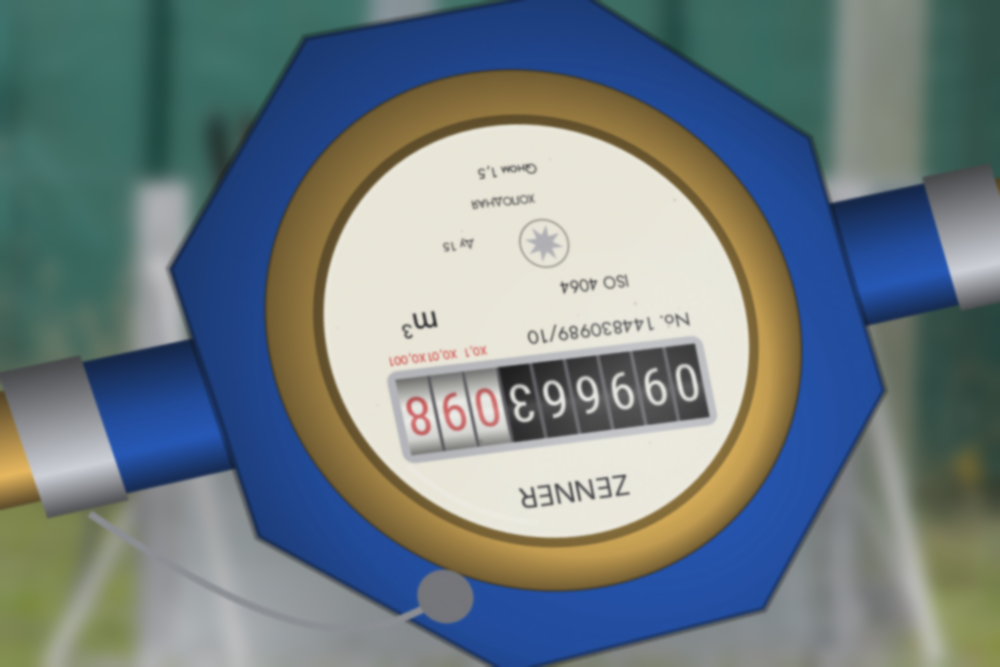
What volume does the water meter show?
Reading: 99663.098 m³
